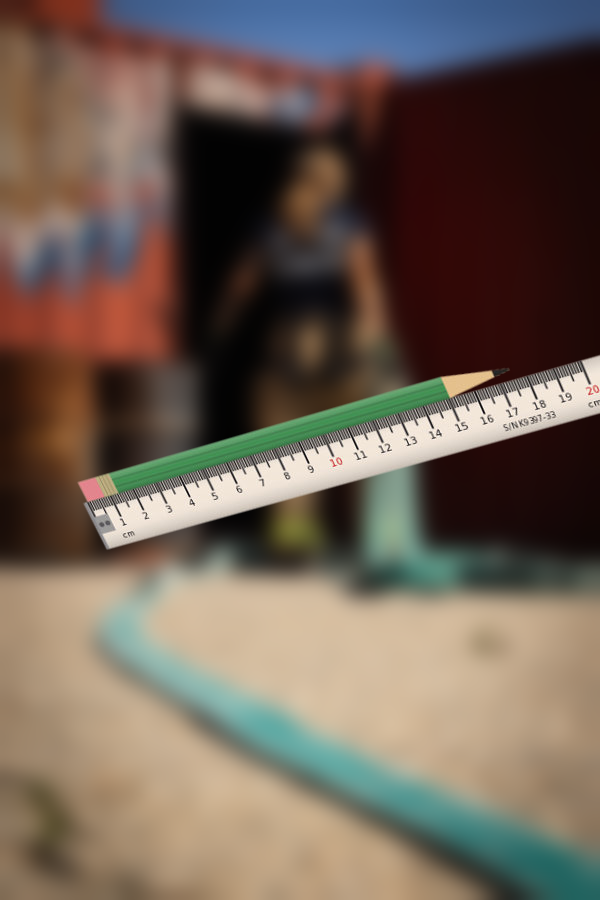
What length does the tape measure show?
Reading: 17.5 cm
